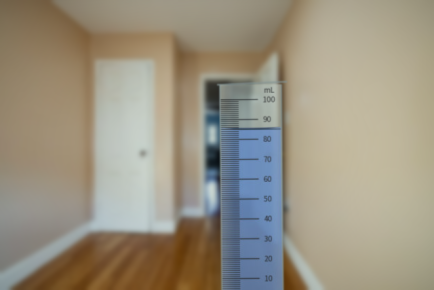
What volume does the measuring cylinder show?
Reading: 85 mL
